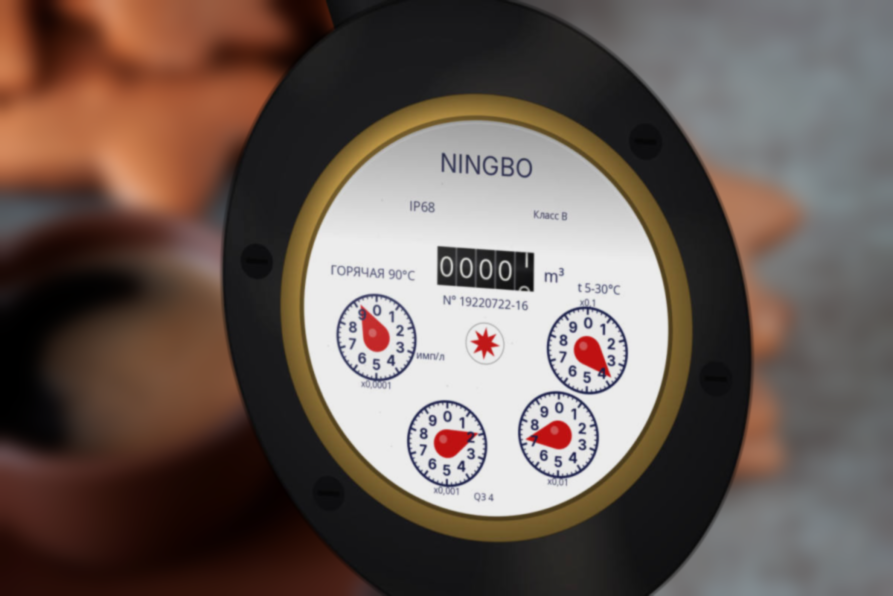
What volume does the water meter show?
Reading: 1.3719 m³
